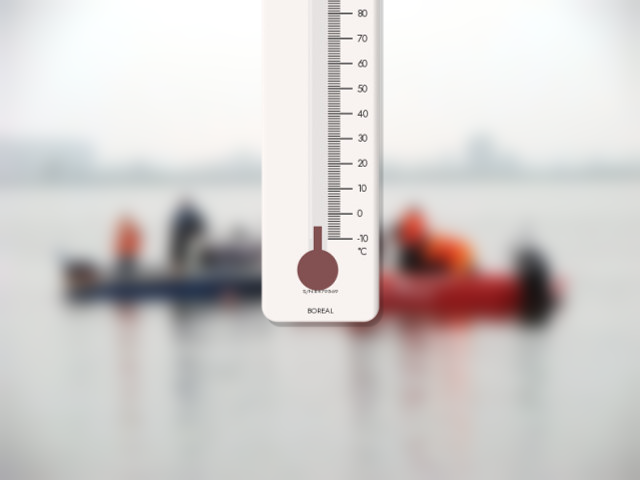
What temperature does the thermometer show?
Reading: -5 °C
